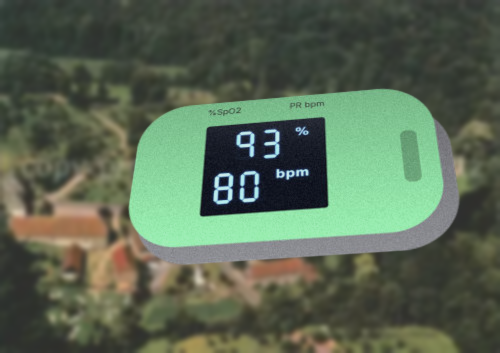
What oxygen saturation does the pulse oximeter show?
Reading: 93 %
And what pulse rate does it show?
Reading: 80 bpm
